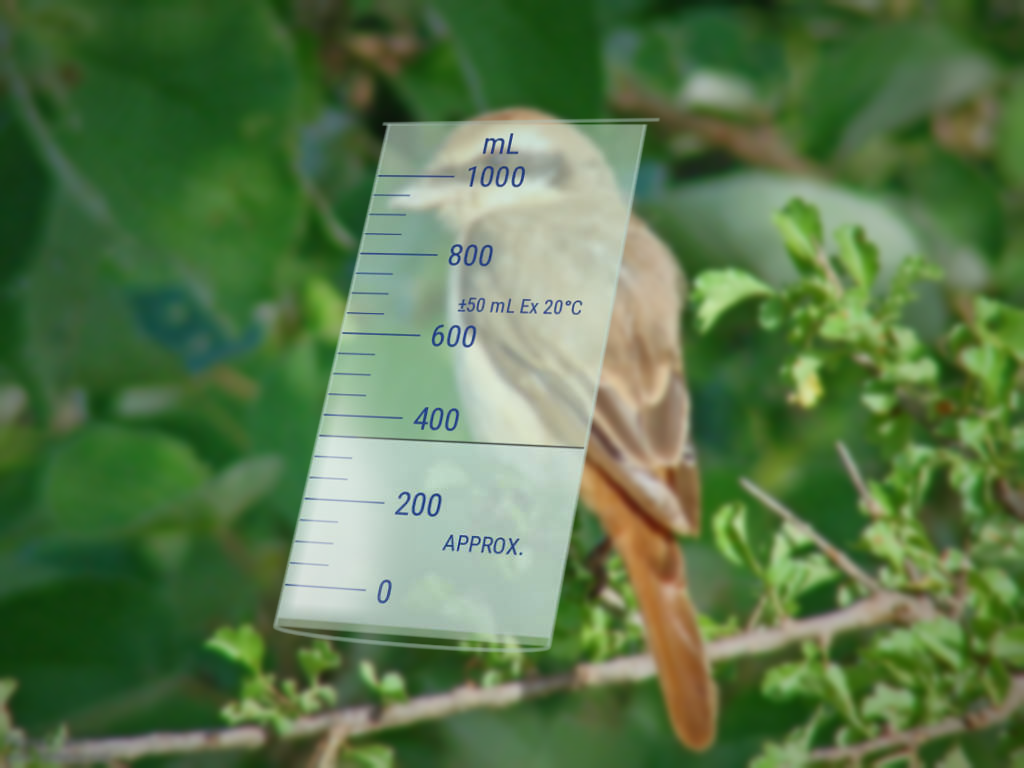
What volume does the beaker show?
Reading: 350 mL
